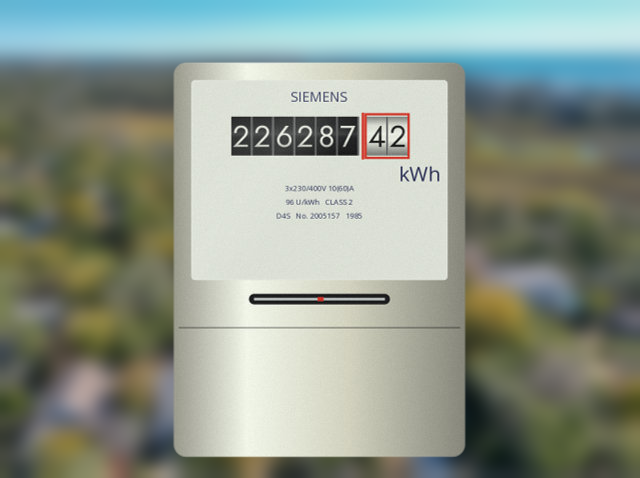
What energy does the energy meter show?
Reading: 226287.42 kWh
